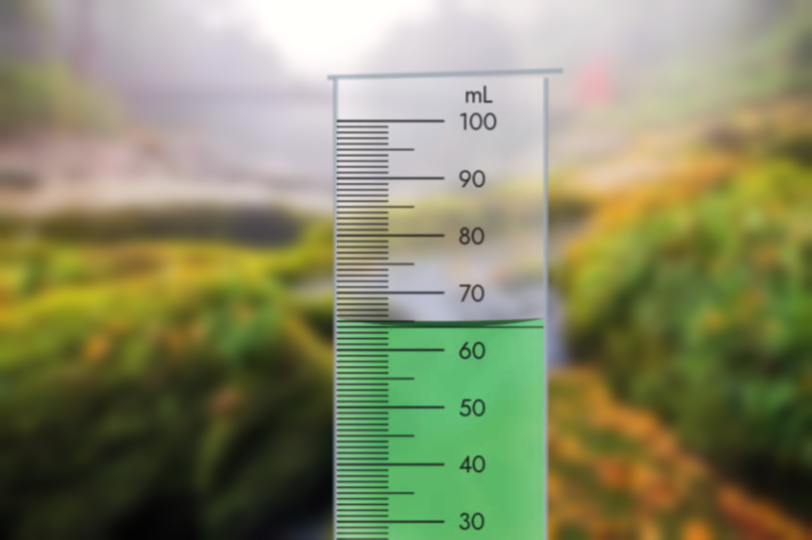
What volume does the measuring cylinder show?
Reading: 64 mL
